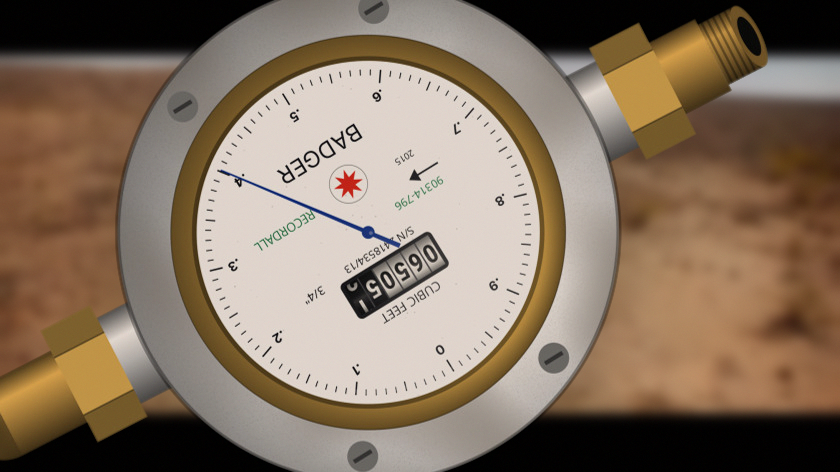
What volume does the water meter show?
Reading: 65051.40 ft³
